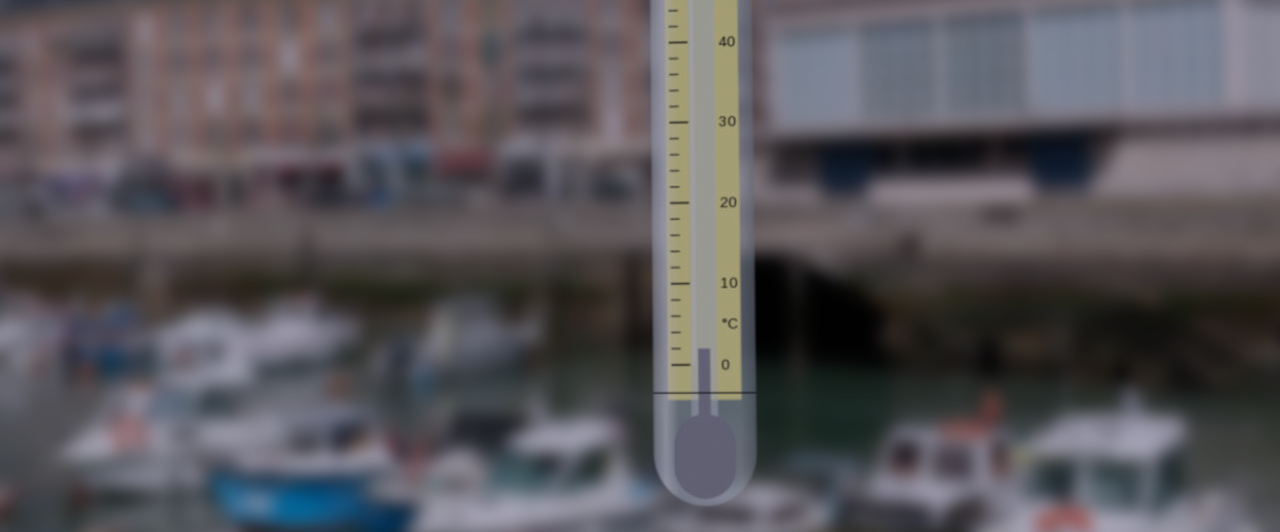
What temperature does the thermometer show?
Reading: 2 °C
